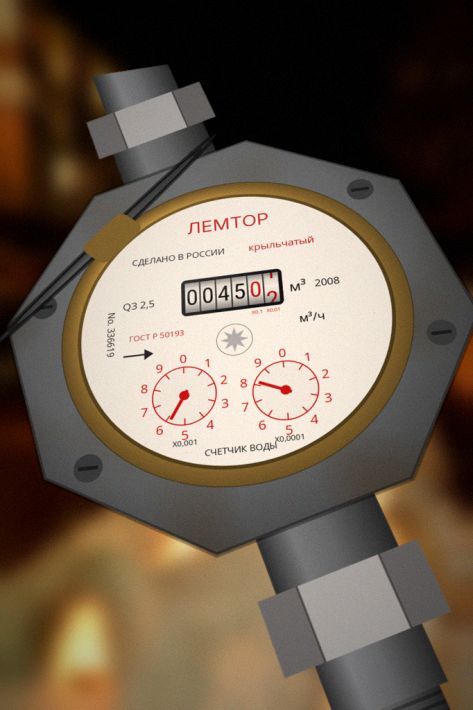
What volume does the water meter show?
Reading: 45.0158 m³
